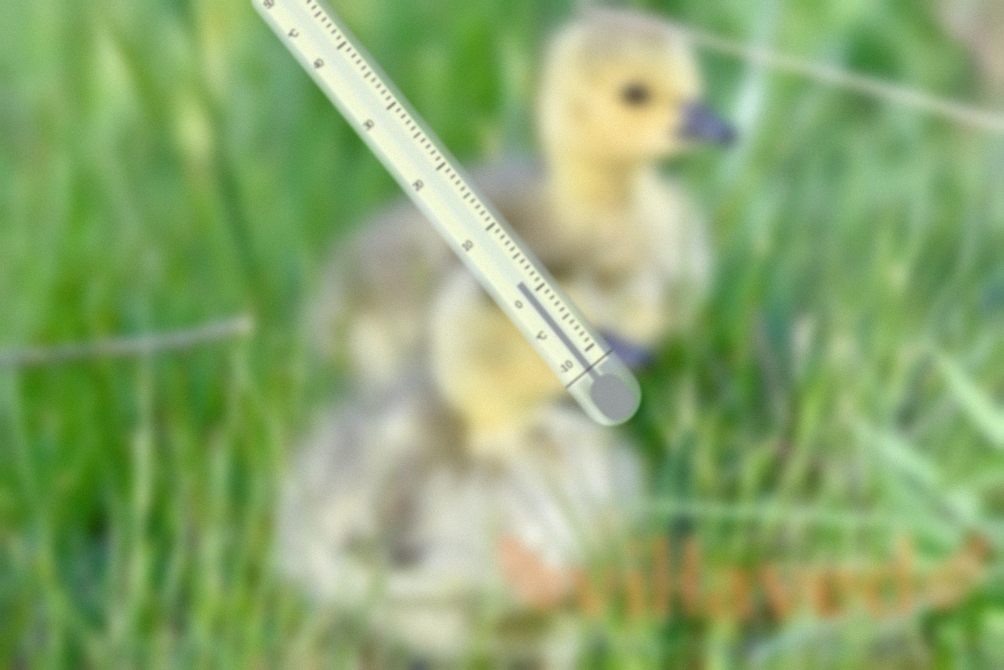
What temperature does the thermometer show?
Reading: 2 °C
